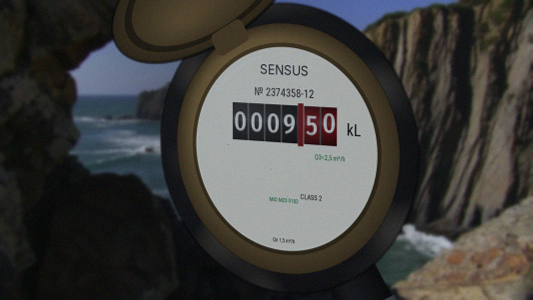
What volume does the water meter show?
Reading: 9.50 kL
